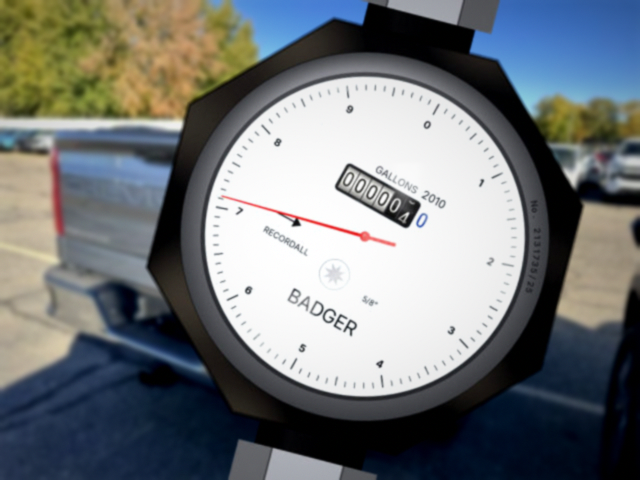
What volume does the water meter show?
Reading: 37.1 gal
